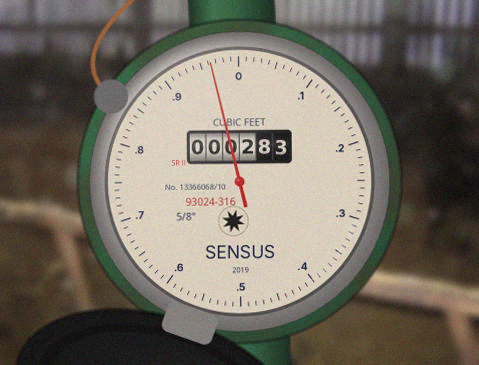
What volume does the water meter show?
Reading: 282.96 ft³
